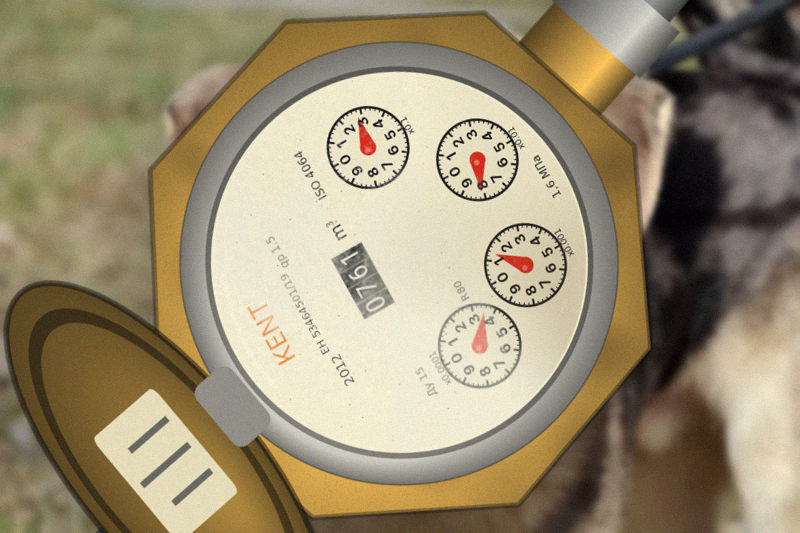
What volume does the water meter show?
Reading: 761.2813 m³
